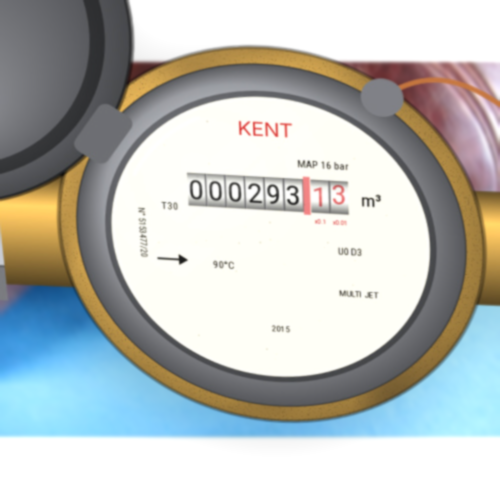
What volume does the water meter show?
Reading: 293.13 m³
